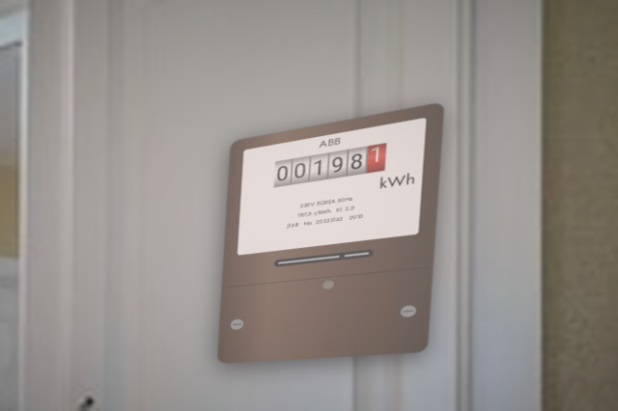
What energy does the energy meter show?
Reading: 198.1 kWh
